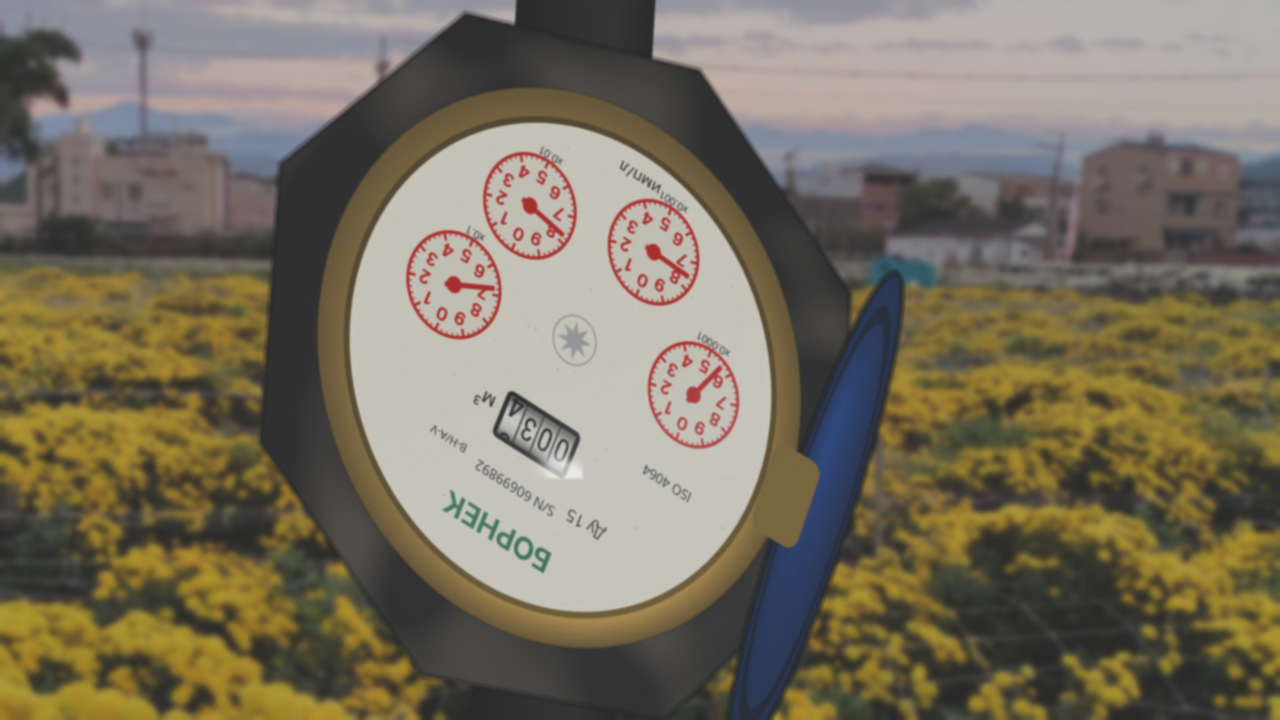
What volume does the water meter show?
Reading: 33.6775 m³
